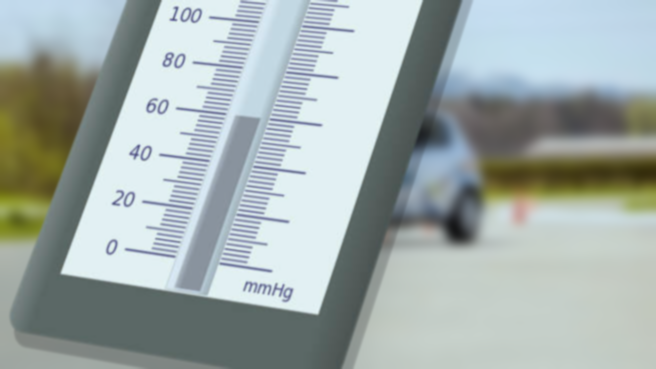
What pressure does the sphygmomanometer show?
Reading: 60 mmHg
